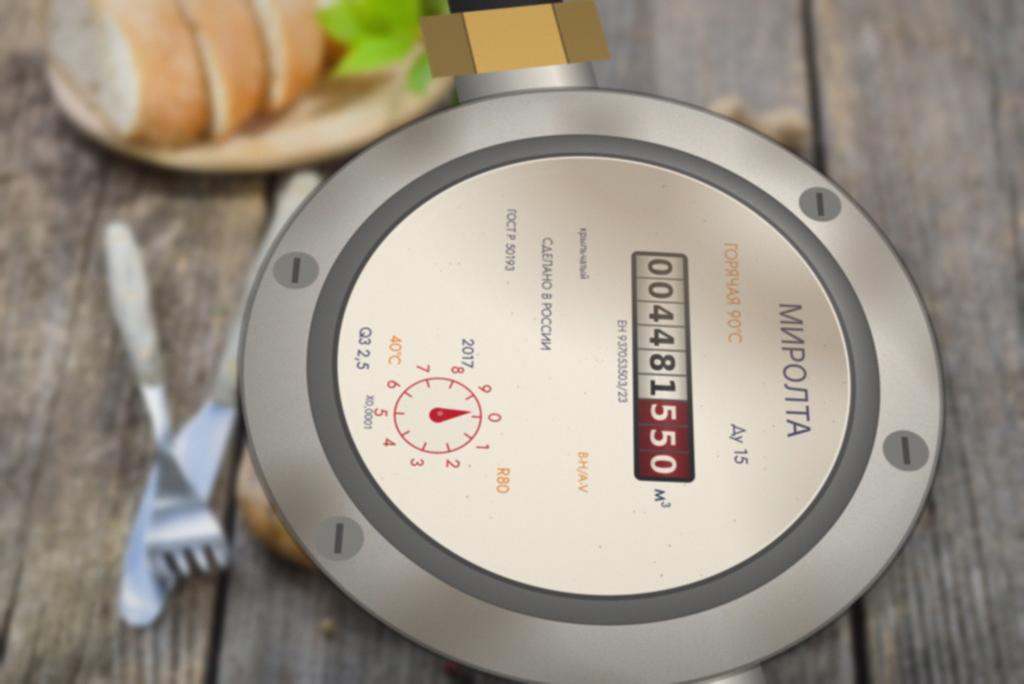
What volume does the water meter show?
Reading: 4481.5499 m³
